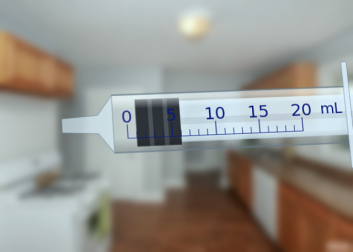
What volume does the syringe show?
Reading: 1 mL
